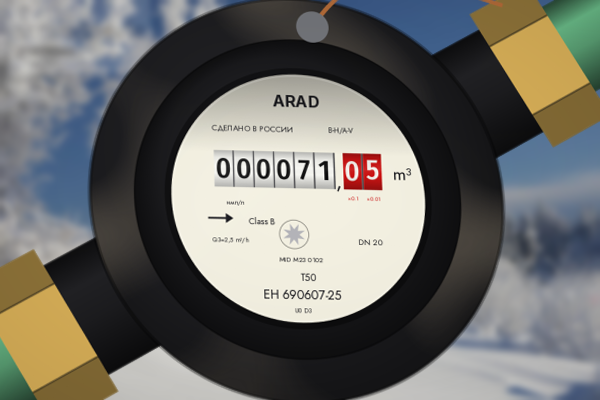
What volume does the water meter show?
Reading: 71.05 m³
